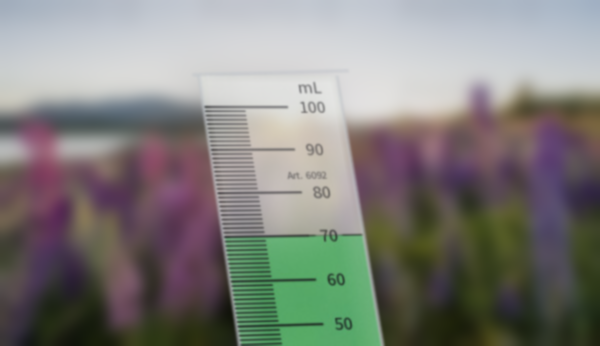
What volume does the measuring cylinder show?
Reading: 70 mL
